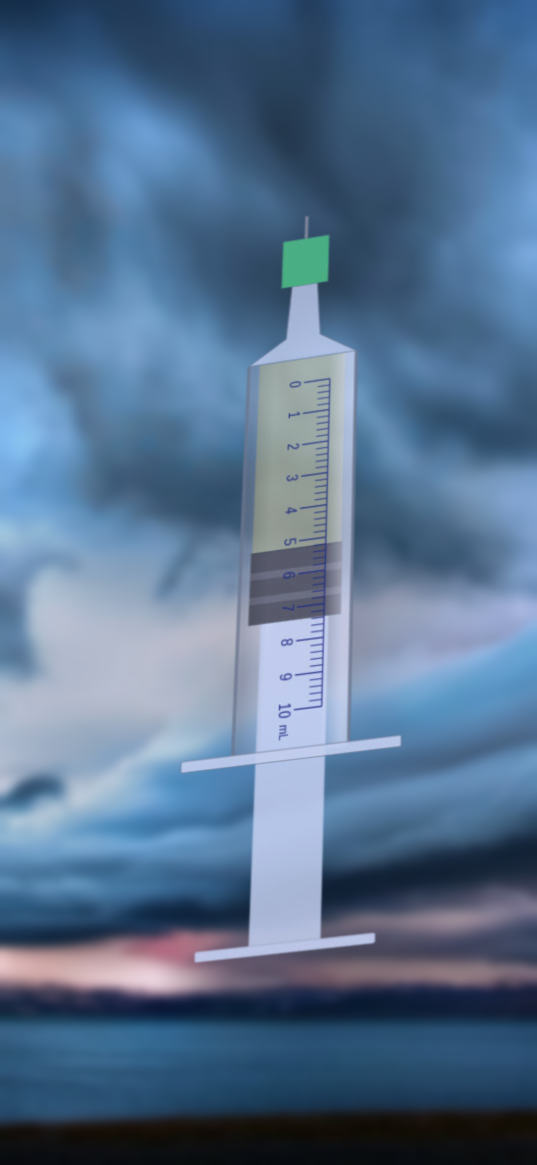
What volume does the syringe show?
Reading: 5.2 mL
